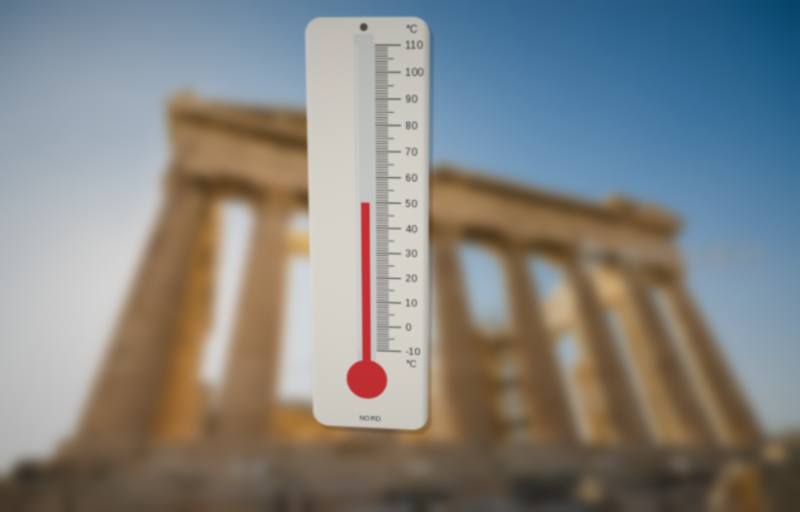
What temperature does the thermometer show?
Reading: 50 °C
